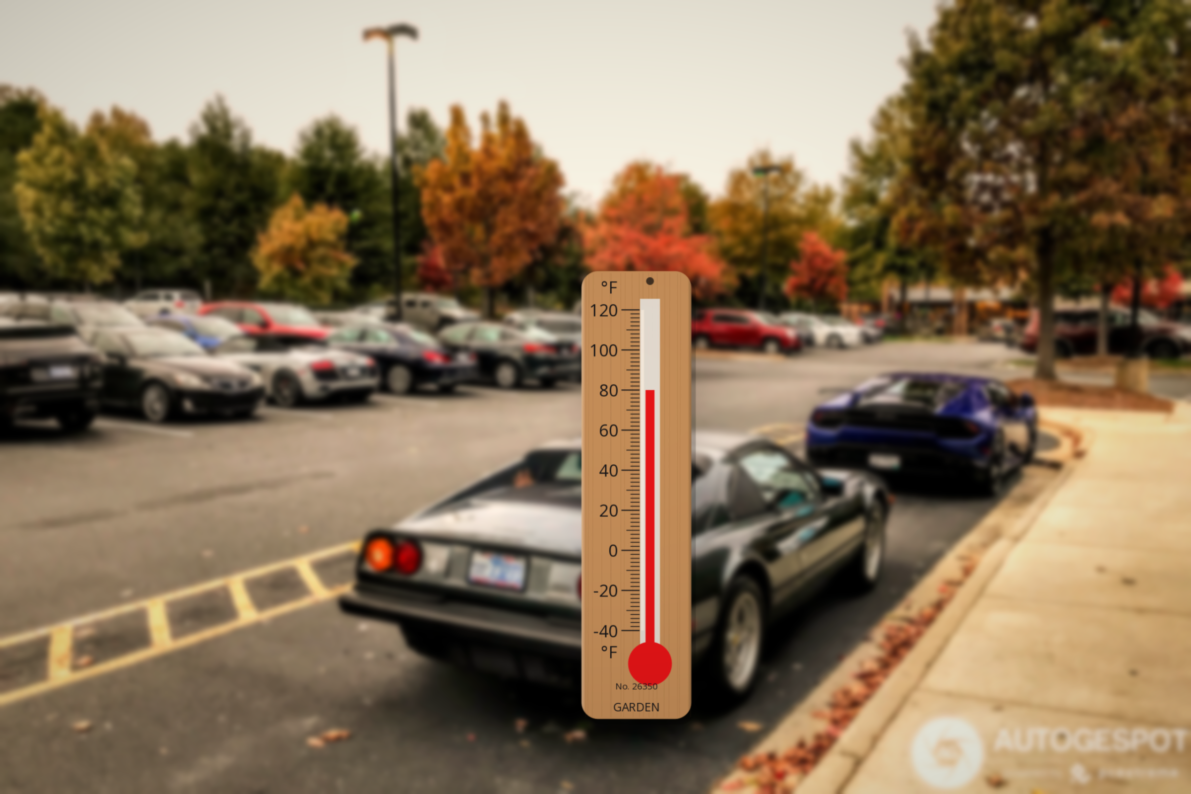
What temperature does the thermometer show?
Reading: 80 °F
